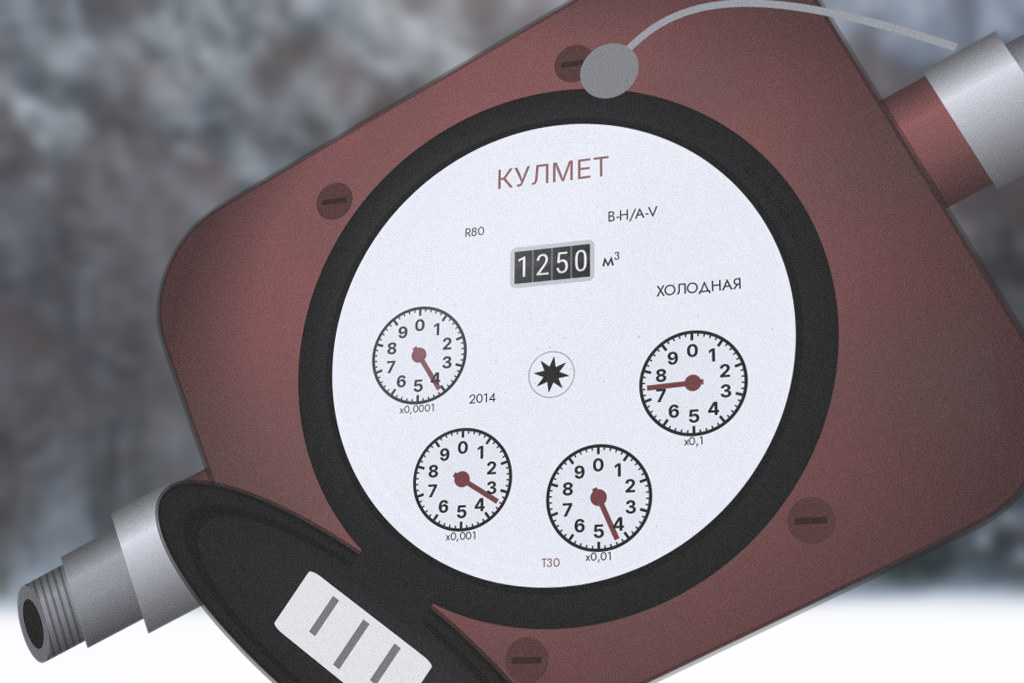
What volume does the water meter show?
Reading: 1250.7434 m³
